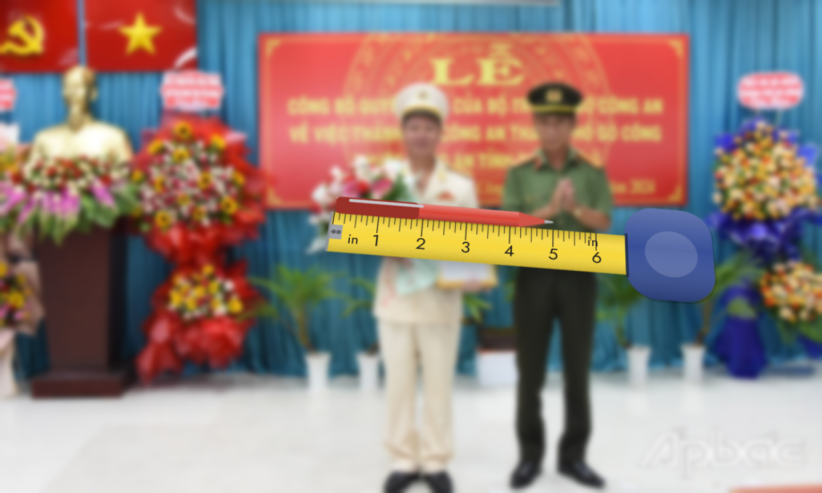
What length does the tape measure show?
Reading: 5 in
